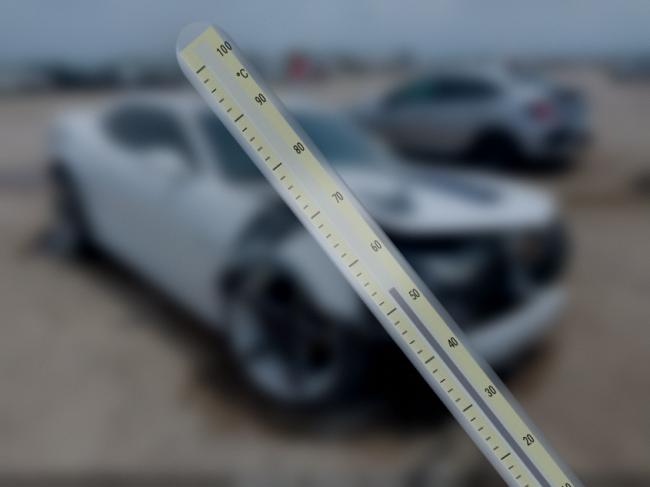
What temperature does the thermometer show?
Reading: 53 °C
